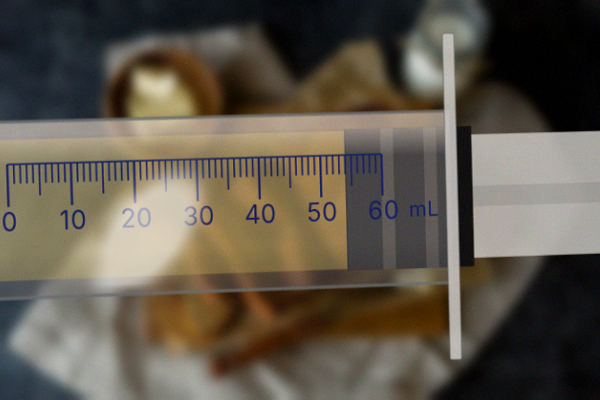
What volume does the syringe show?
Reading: 54 mL
